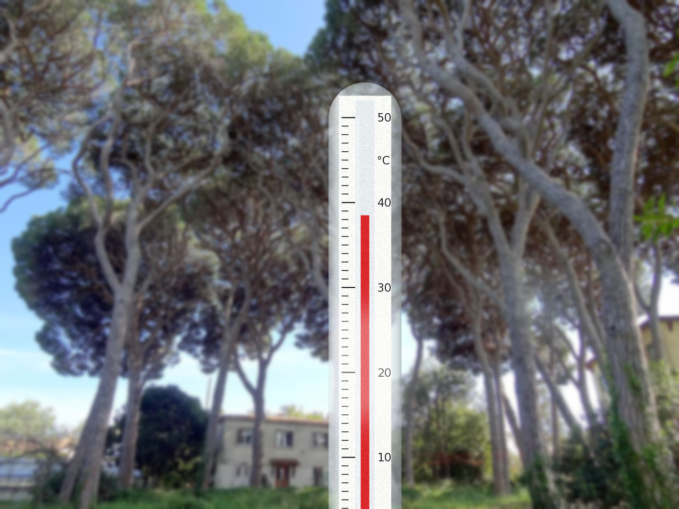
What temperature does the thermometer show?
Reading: 38.5 °C
